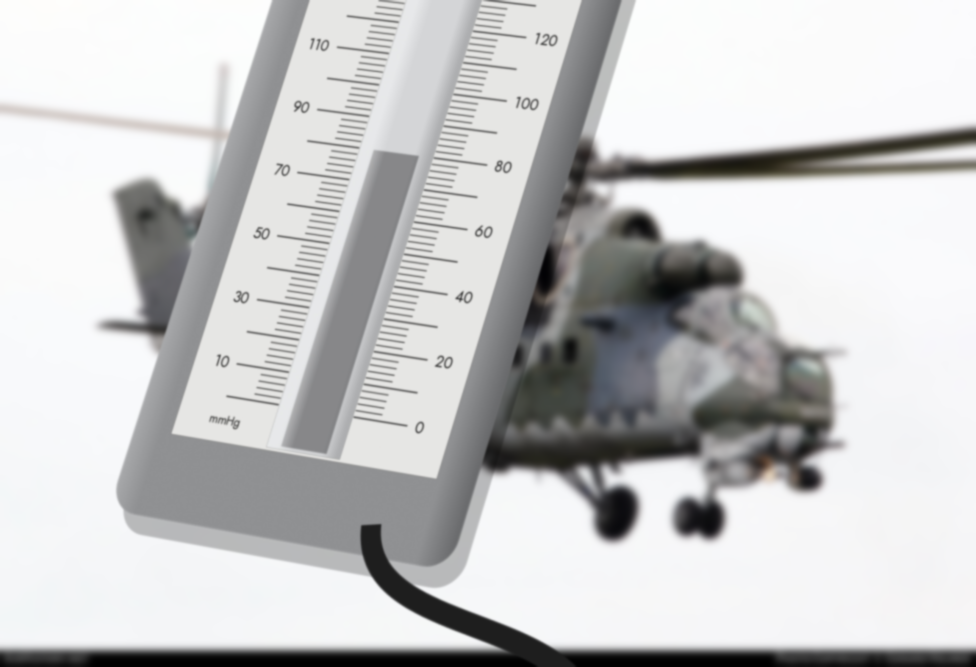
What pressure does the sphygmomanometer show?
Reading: 80 mmHg
